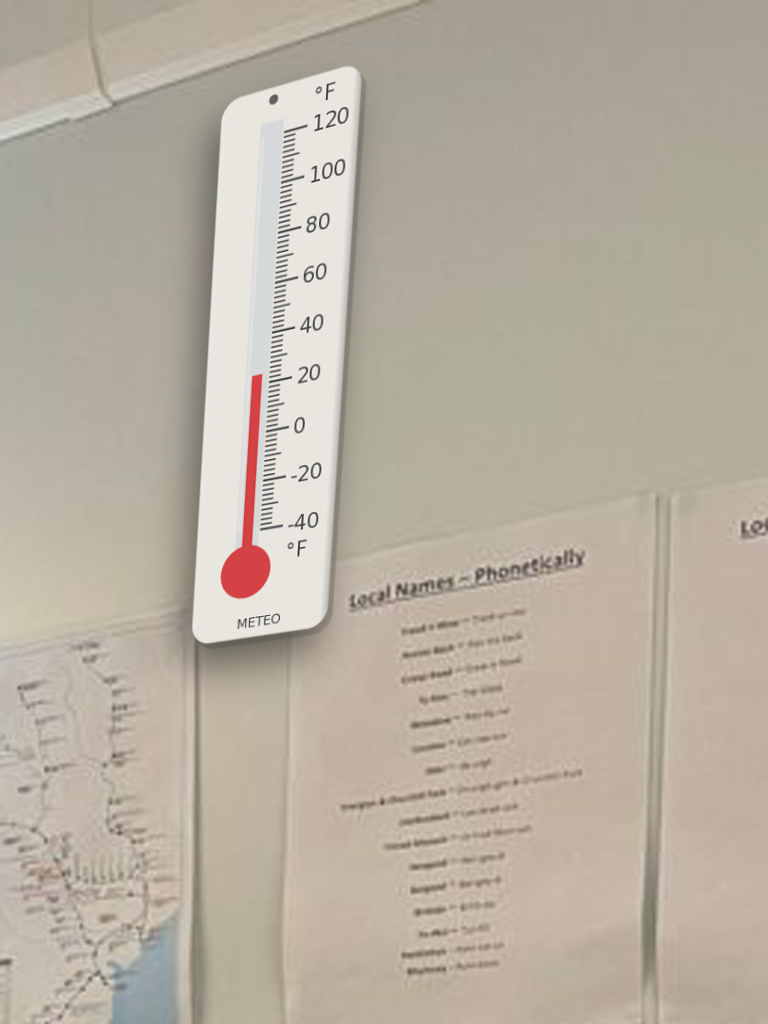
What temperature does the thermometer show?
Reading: 24 °F
